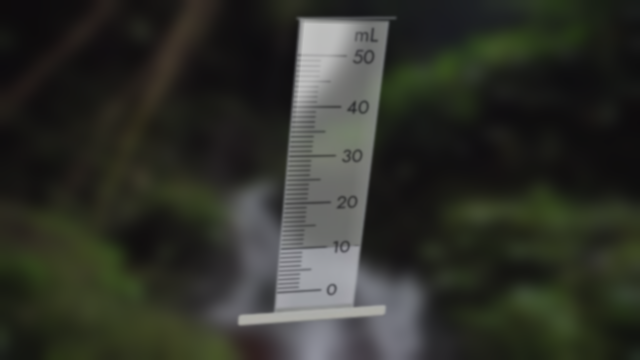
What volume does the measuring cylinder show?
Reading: 10 mL
